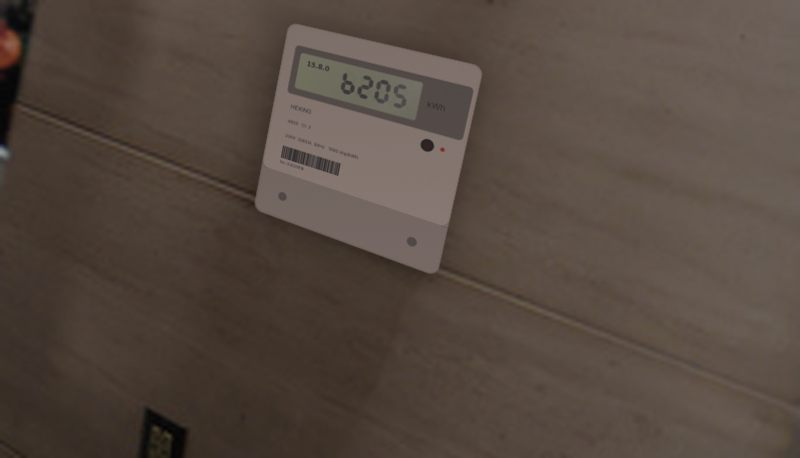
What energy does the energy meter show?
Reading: 6205 kWh
